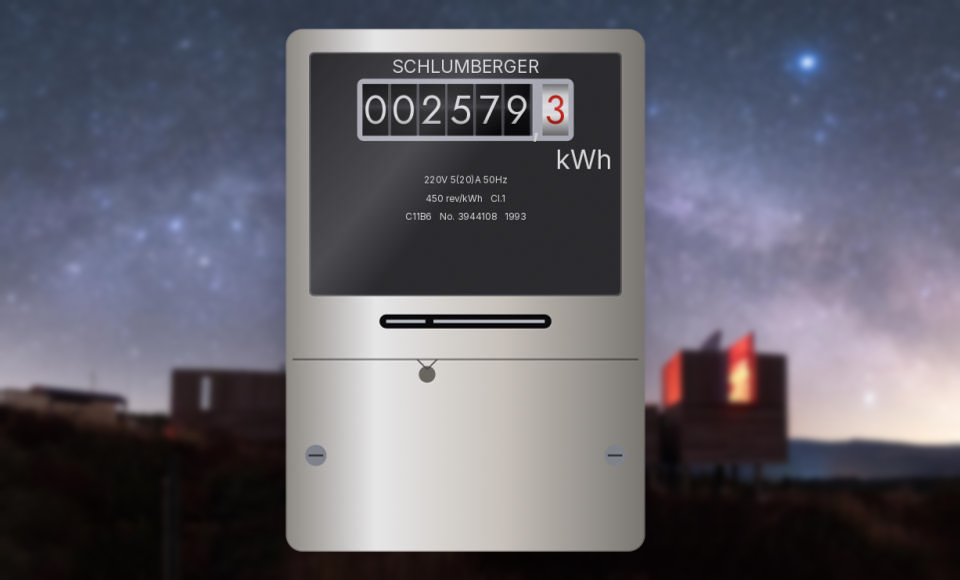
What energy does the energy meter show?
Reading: 2579.3 kWh
